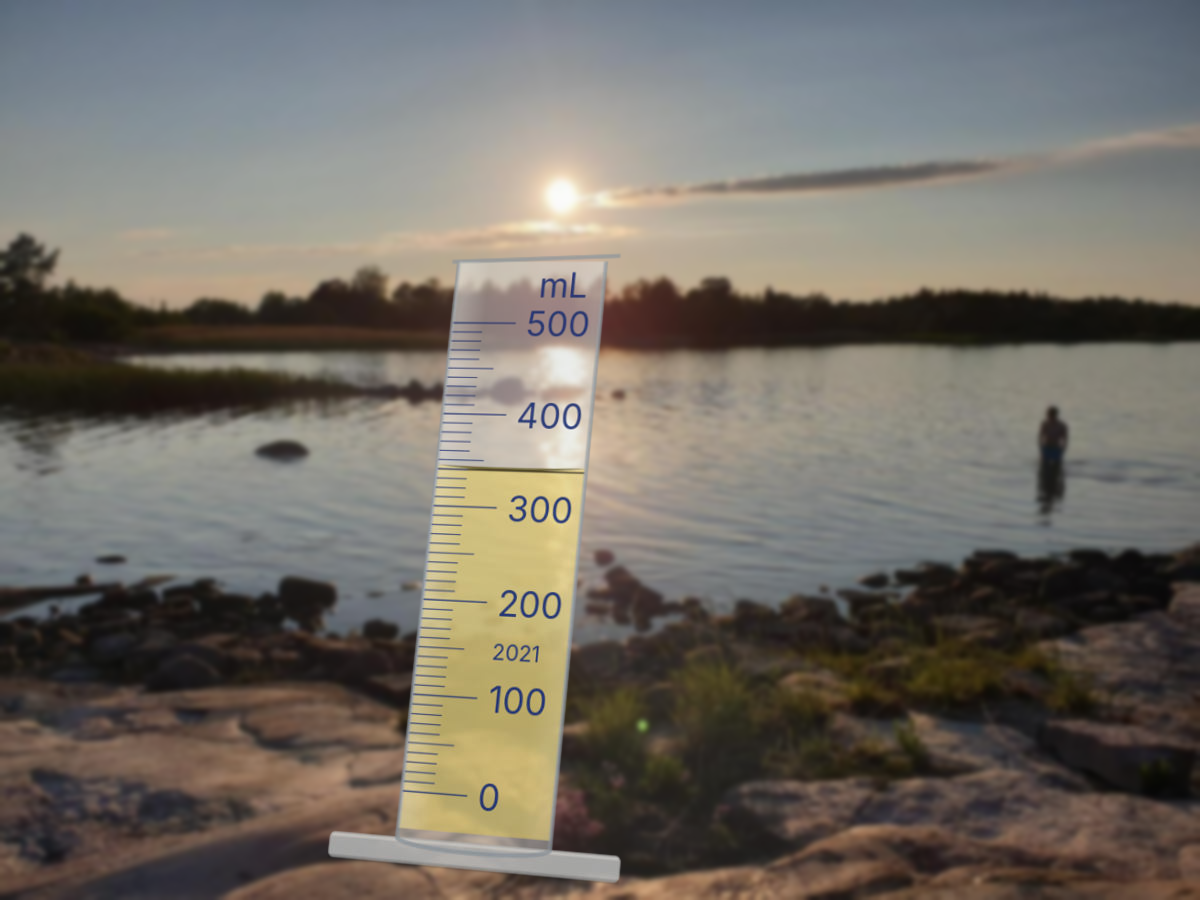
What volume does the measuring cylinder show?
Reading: 340 mL
